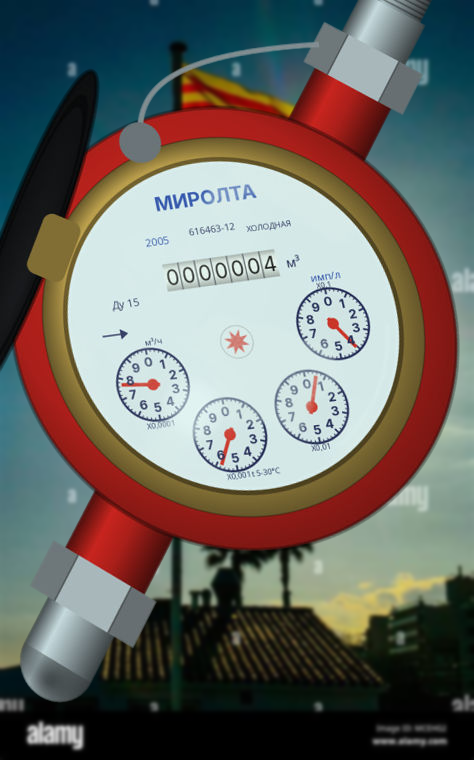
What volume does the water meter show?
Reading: 4.4057 m³
